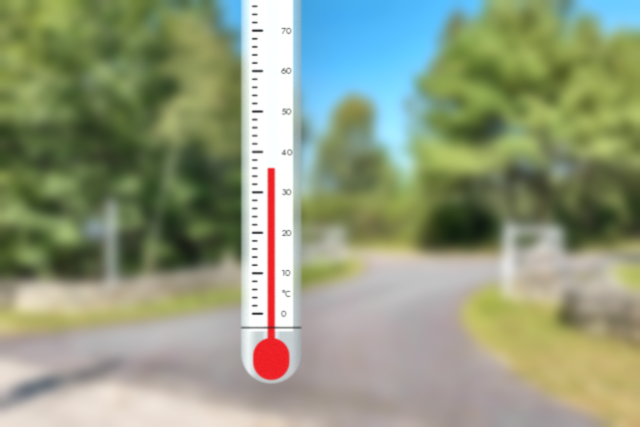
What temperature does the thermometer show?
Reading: 36 °C
